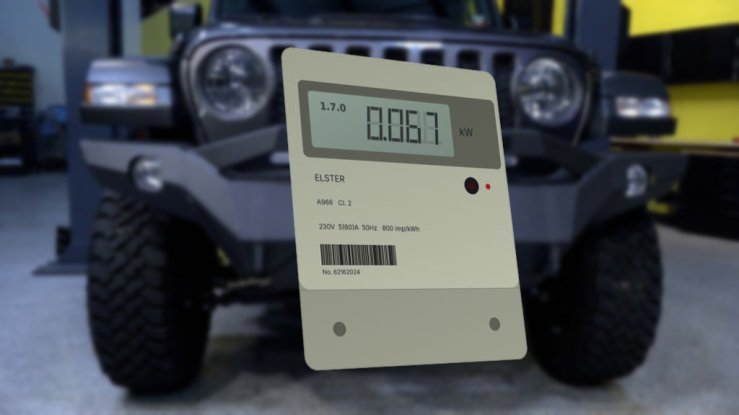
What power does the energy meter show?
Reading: 0.067 kW
